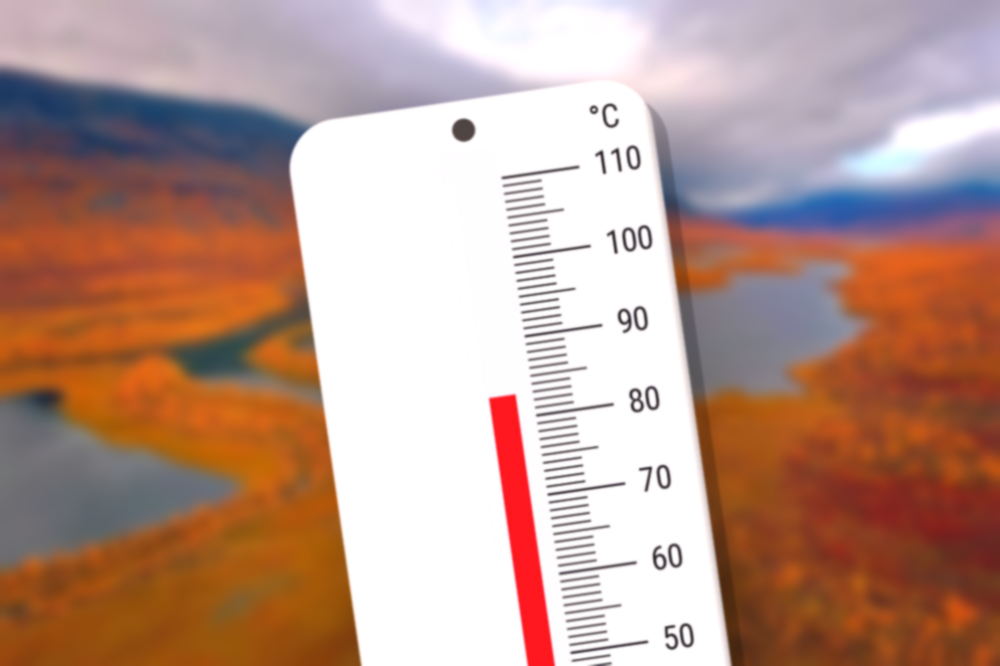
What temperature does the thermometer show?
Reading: 83 °C
